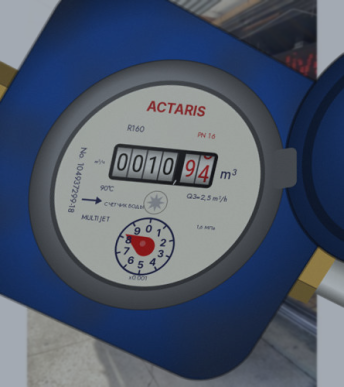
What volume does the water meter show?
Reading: 10.938 m³
